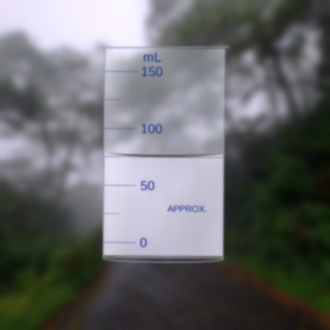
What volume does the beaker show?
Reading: 75 mL
